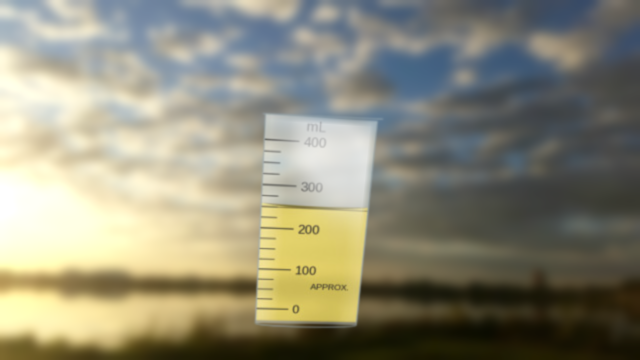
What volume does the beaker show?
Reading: 250 mL
